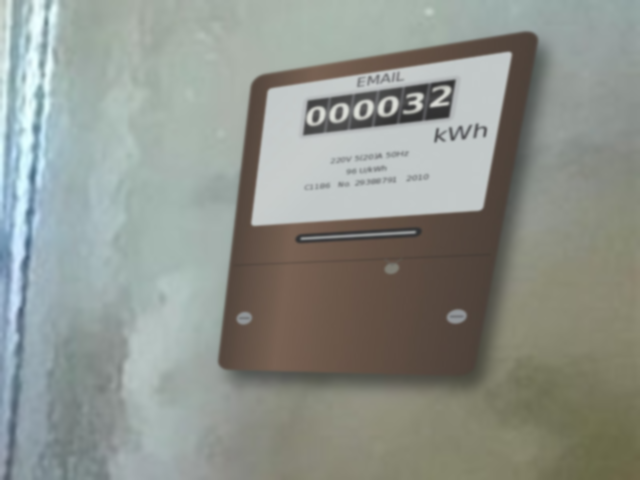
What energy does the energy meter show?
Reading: 32 kWh
